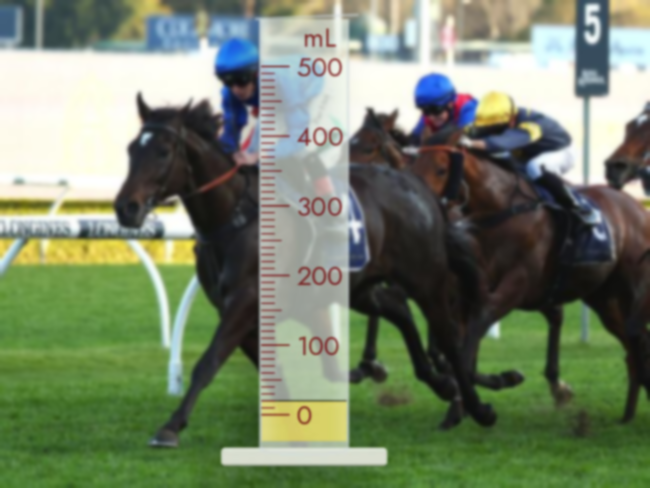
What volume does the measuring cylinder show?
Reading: 20 mL
